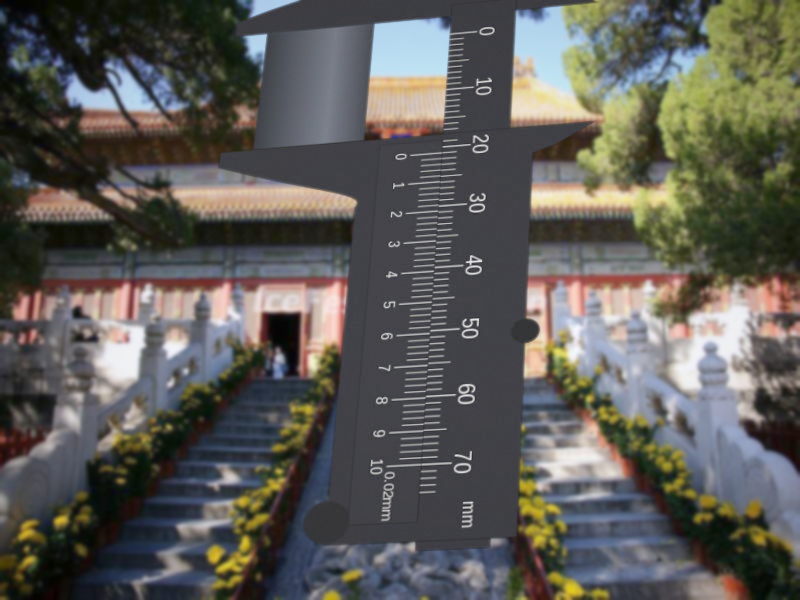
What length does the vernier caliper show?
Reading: 21.0 mm
